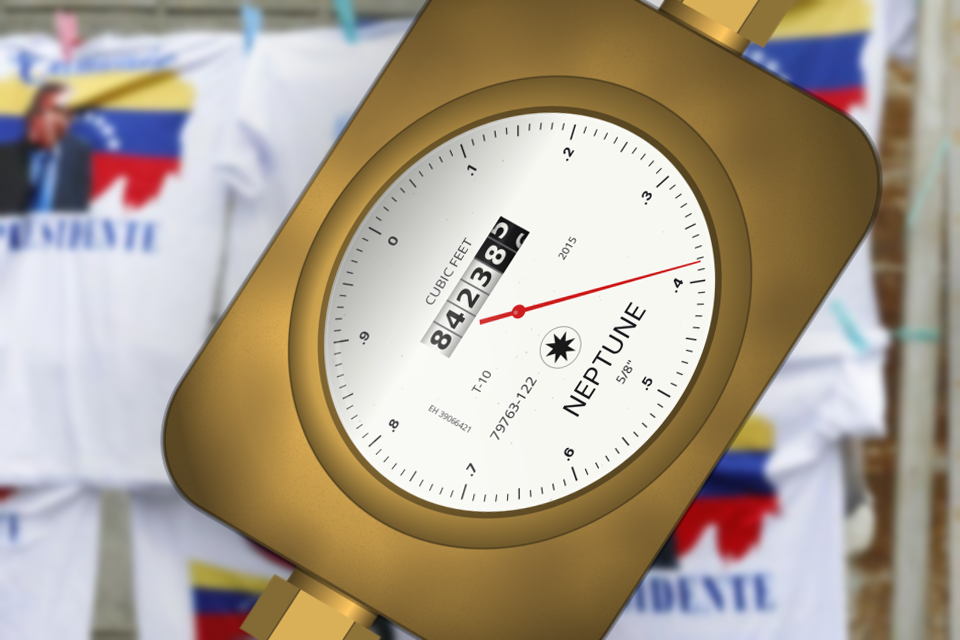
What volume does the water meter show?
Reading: 842385.38 ft³
